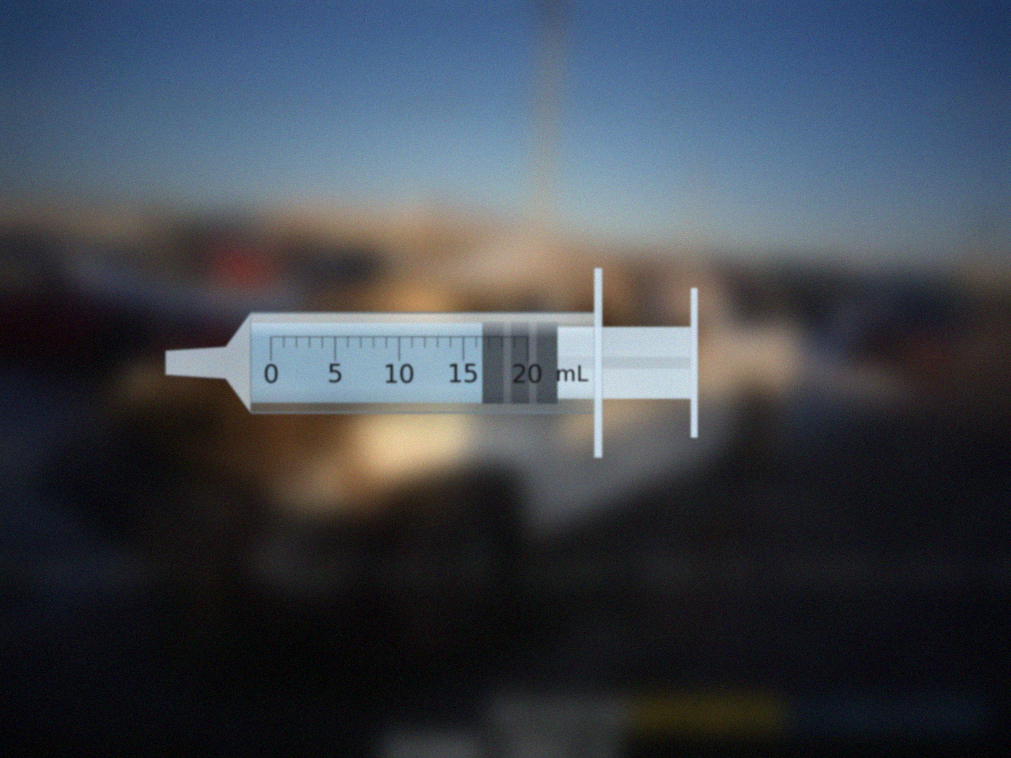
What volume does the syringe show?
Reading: 16.5 mL
